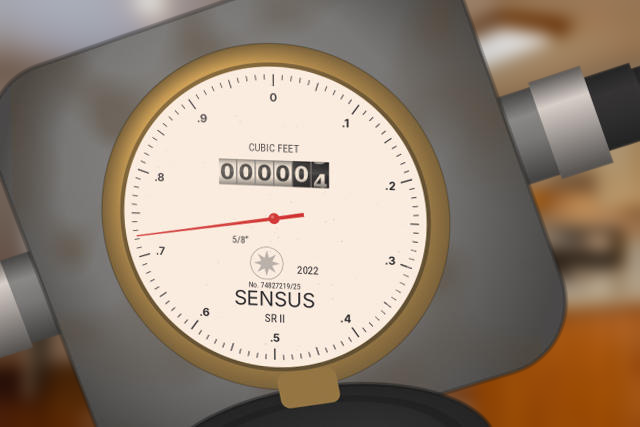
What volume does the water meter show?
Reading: 3.72 ft³
